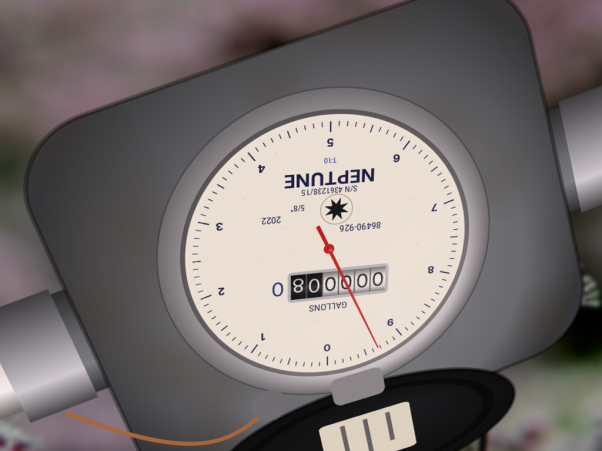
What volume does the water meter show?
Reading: 79.3 gal
